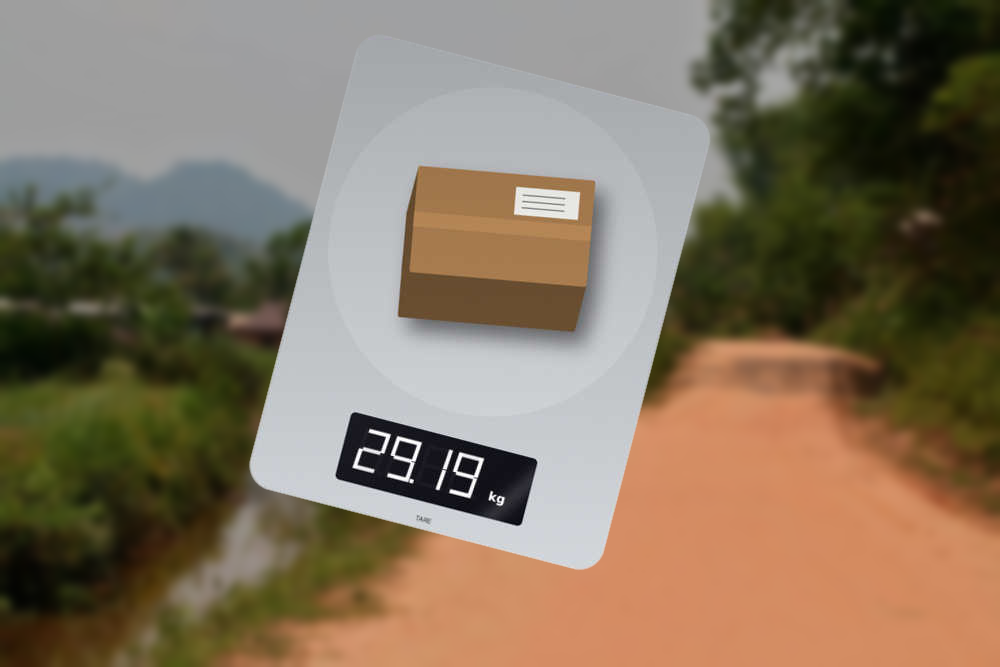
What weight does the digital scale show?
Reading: 29.19 kg
